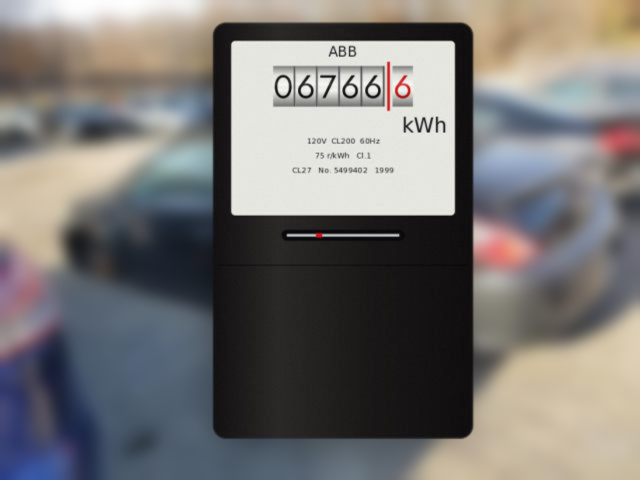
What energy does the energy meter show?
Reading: 6766.6 kWh
